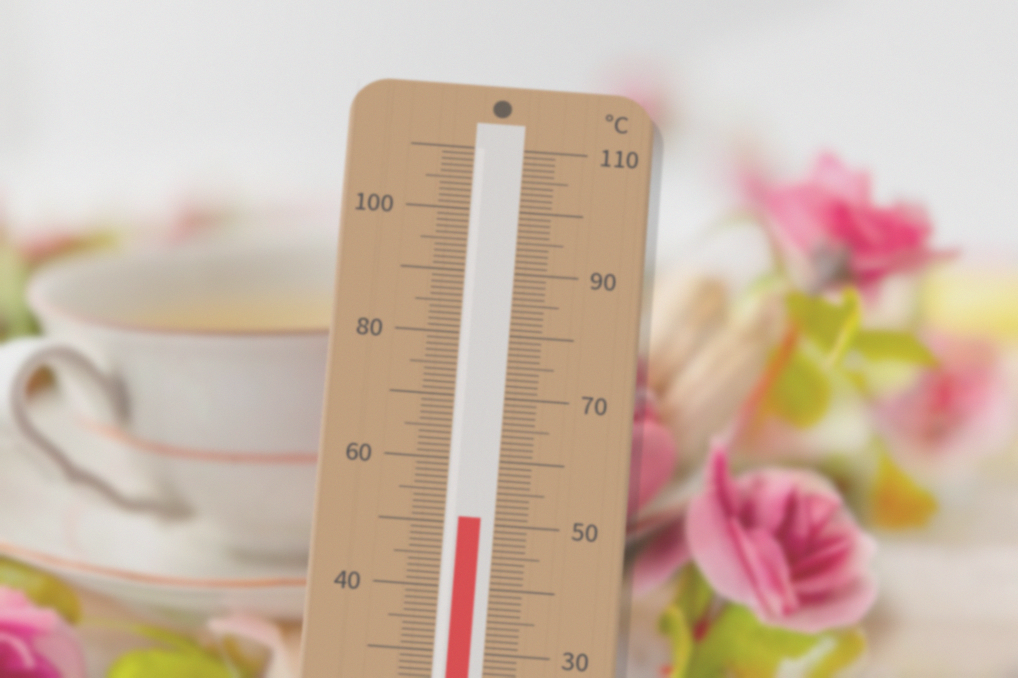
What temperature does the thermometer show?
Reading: 51 °C
